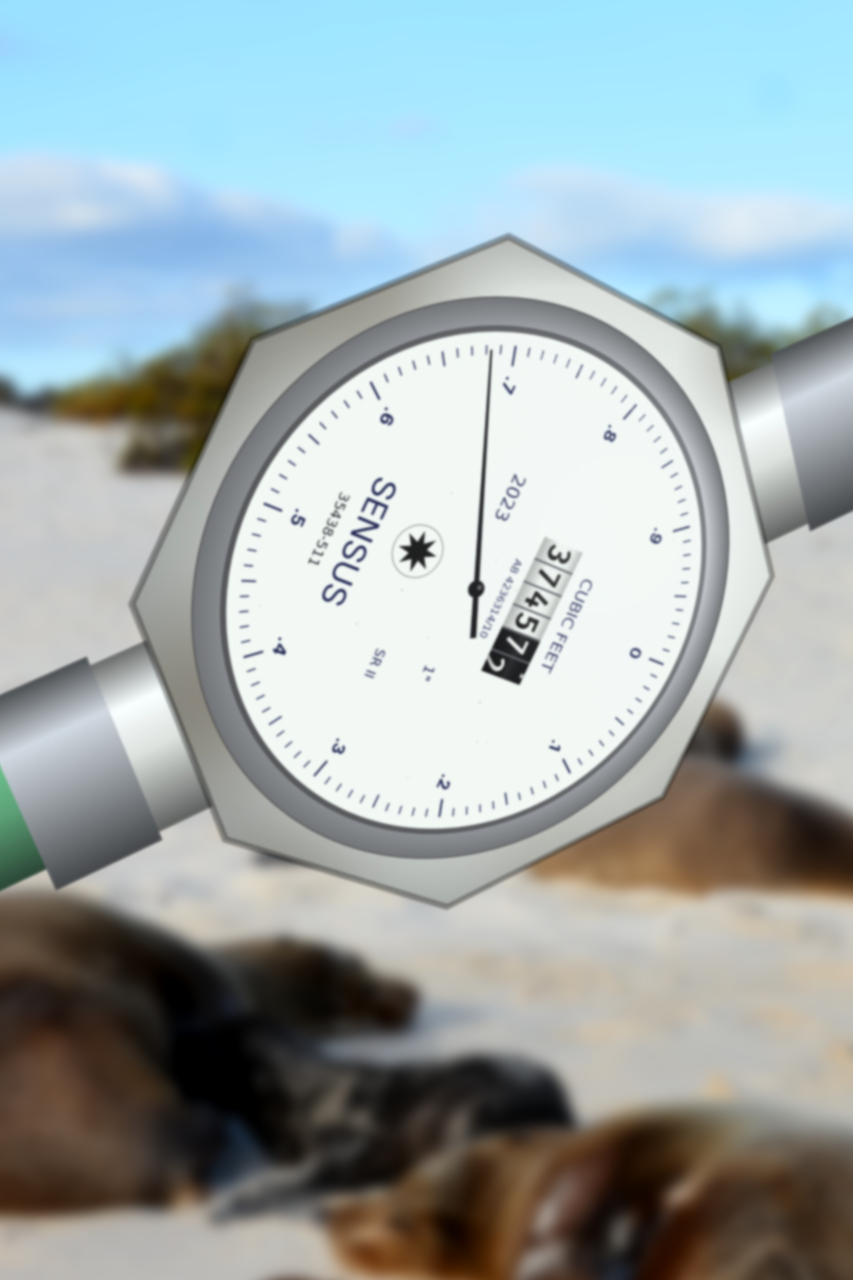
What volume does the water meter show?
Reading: 374571.68 ft³
